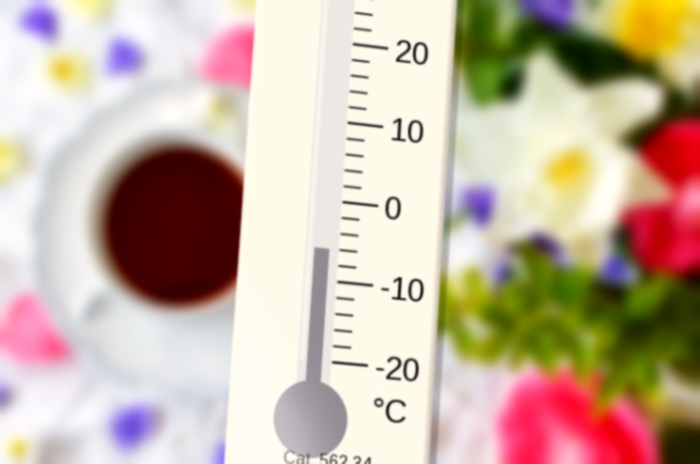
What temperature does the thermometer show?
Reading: -6 °C
